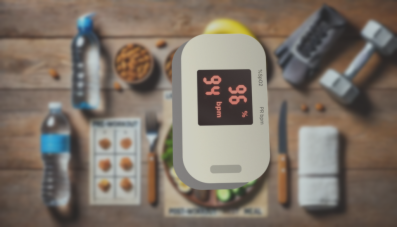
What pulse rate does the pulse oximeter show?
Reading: 94 bpm
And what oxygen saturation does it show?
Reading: 96 %
